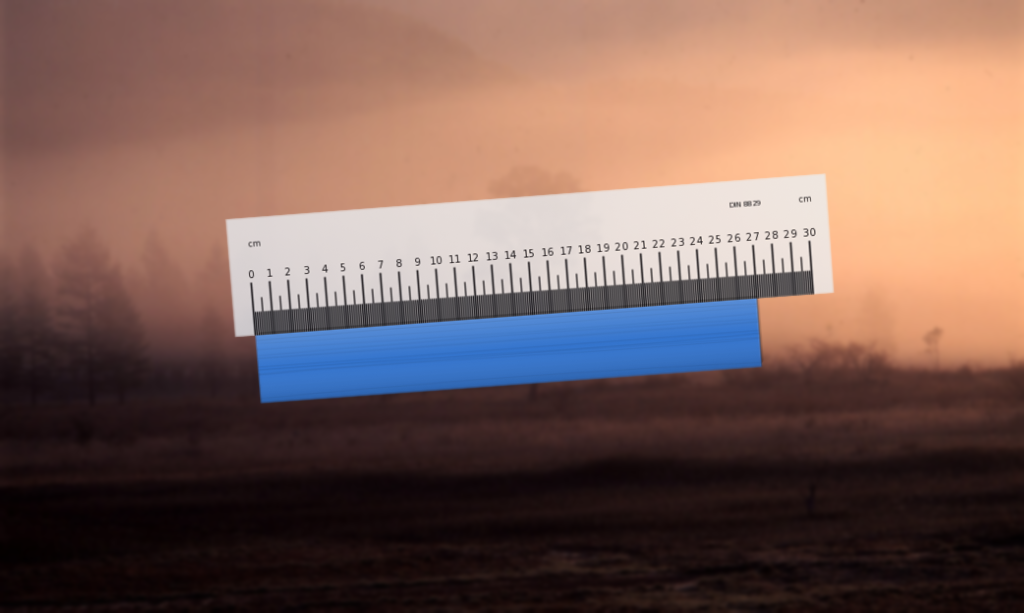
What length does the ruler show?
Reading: 27 cm
